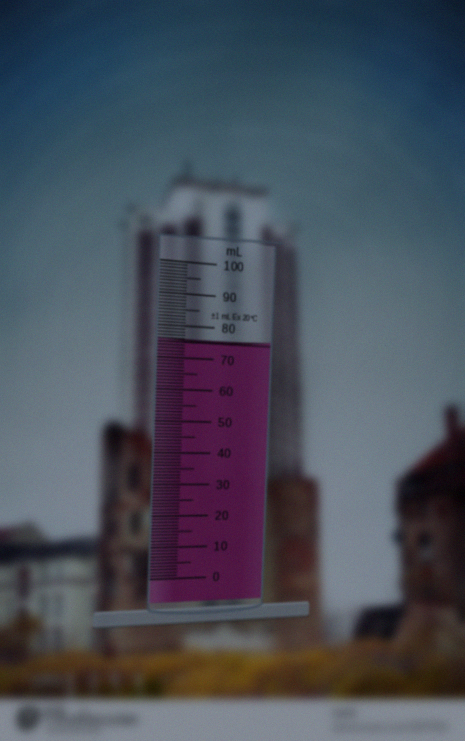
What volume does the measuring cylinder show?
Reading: 75 mL
